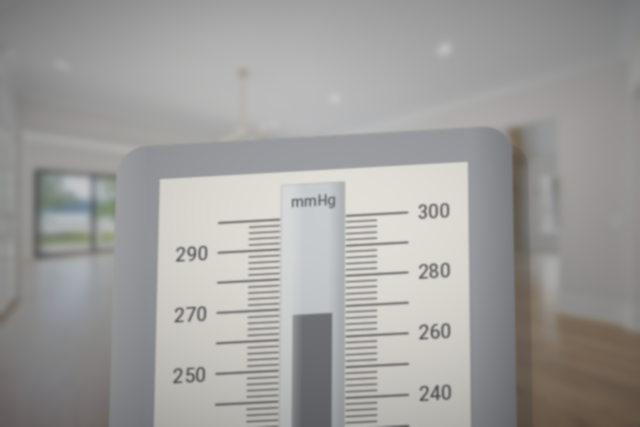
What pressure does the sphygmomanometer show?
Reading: 268 mmHg
